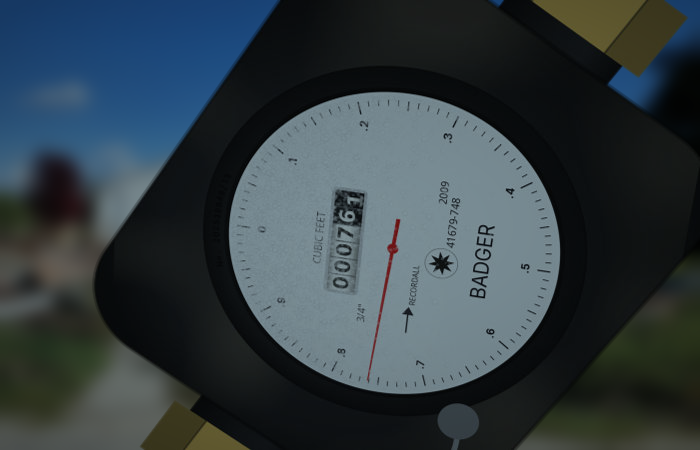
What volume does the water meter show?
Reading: 760.76 ft³
